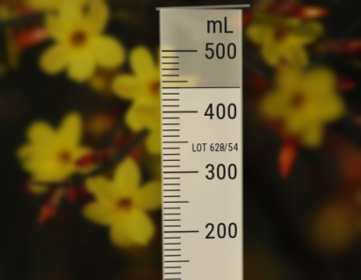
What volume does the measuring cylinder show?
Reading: 440 mL
